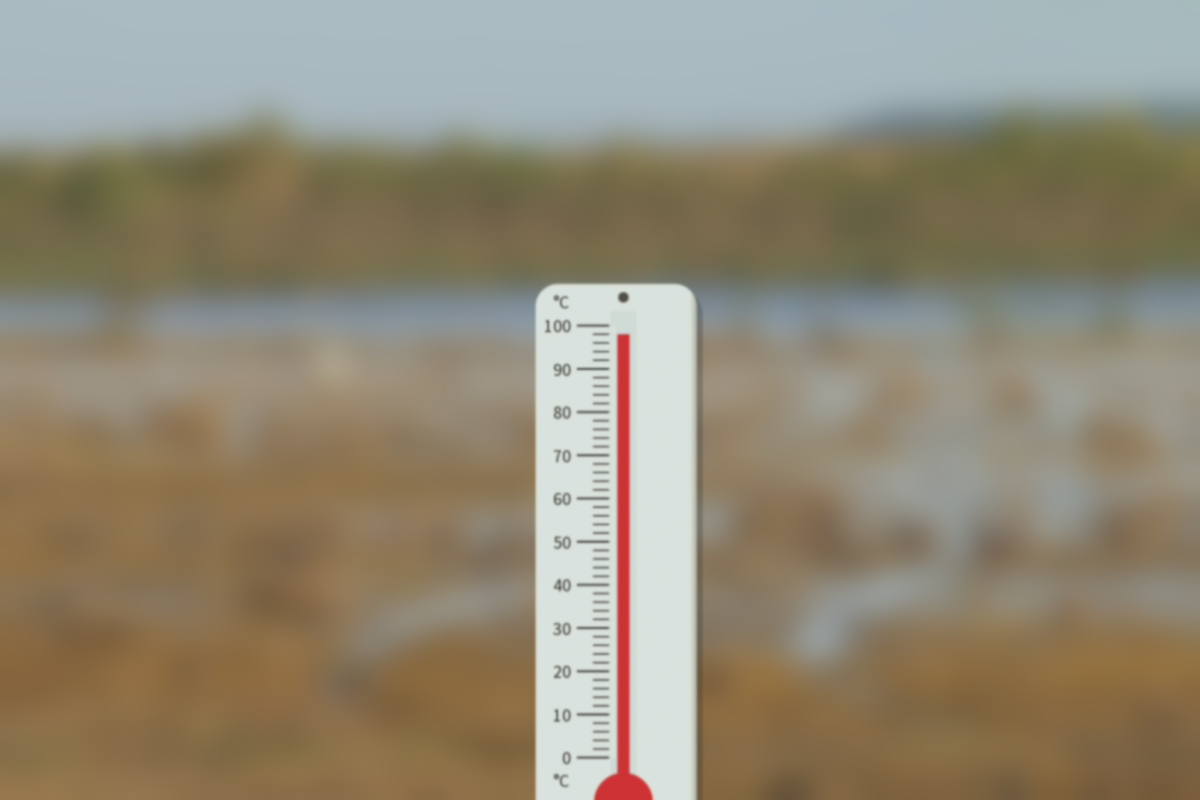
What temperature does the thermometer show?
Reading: 98 °C
